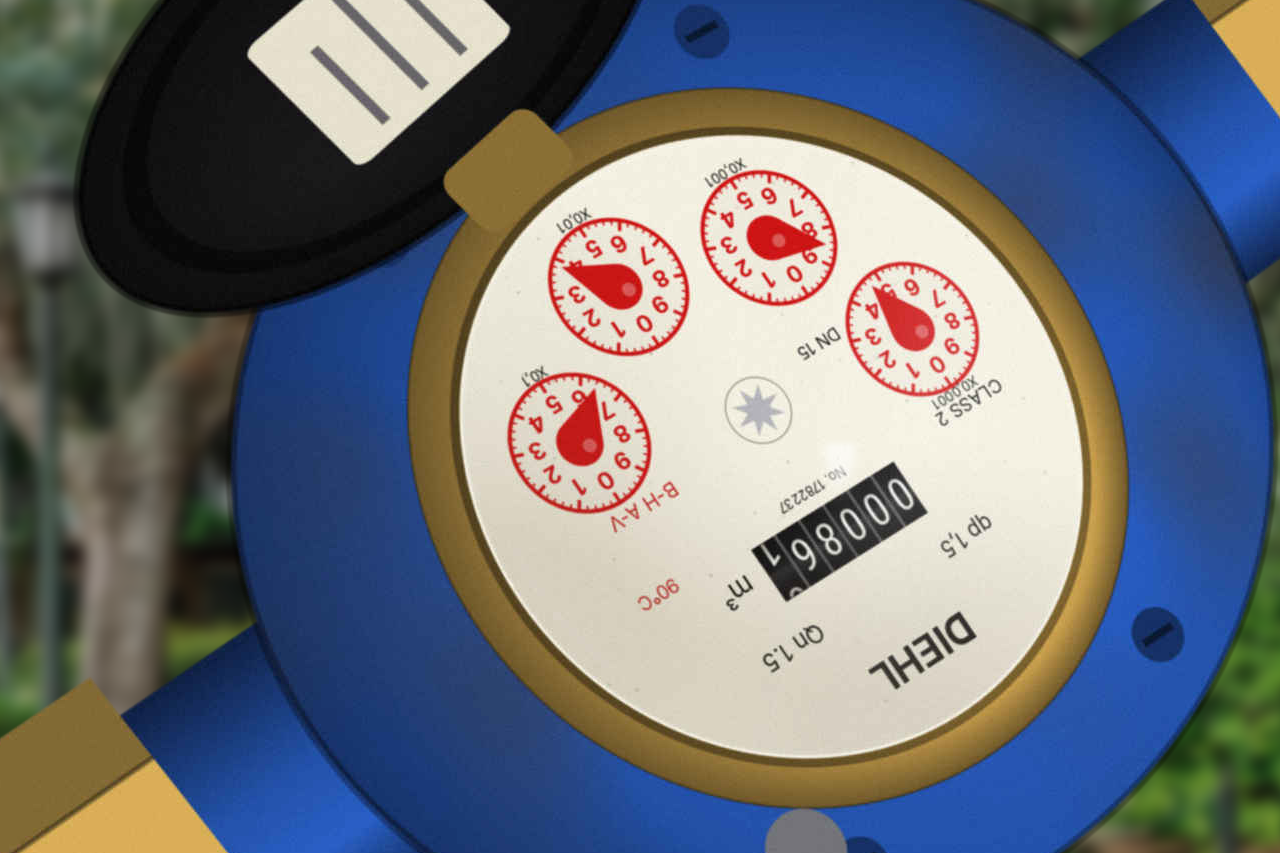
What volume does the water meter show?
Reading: 860.6384 m³
